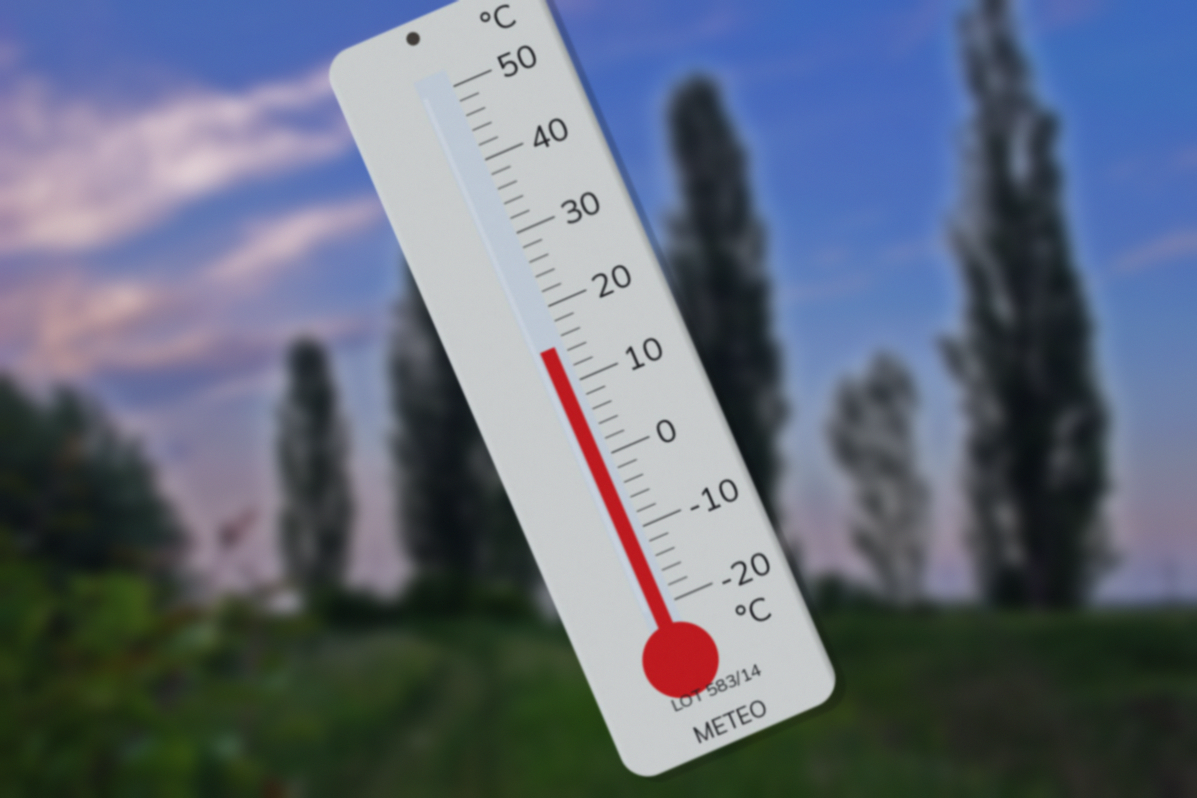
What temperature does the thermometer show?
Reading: 15 °C
